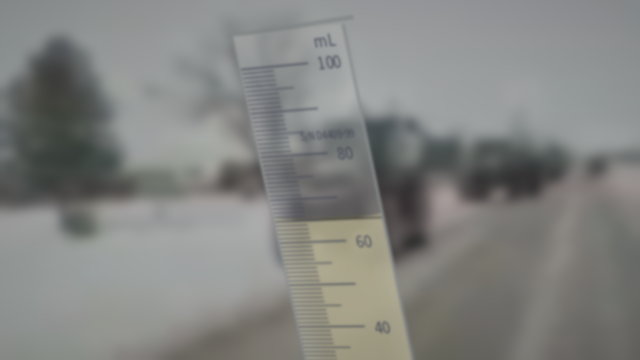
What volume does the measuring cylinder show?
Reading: 65 mL
